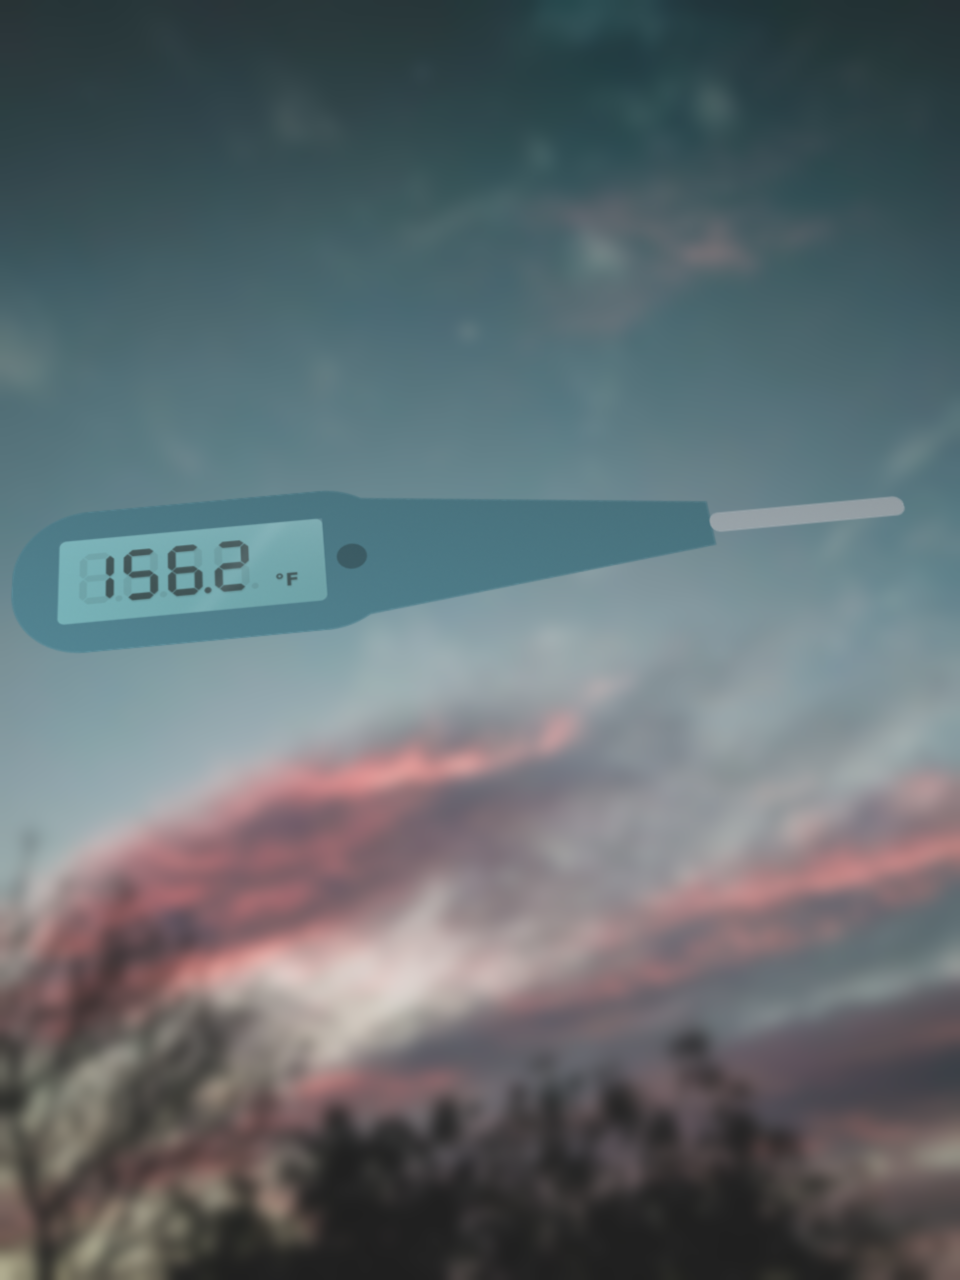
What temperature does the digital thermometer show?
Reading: 156.2 °F
